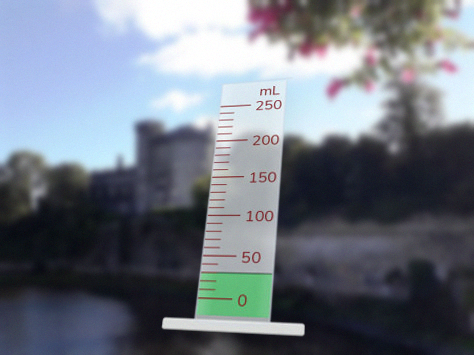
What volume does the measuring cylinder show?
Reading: 30 mL
